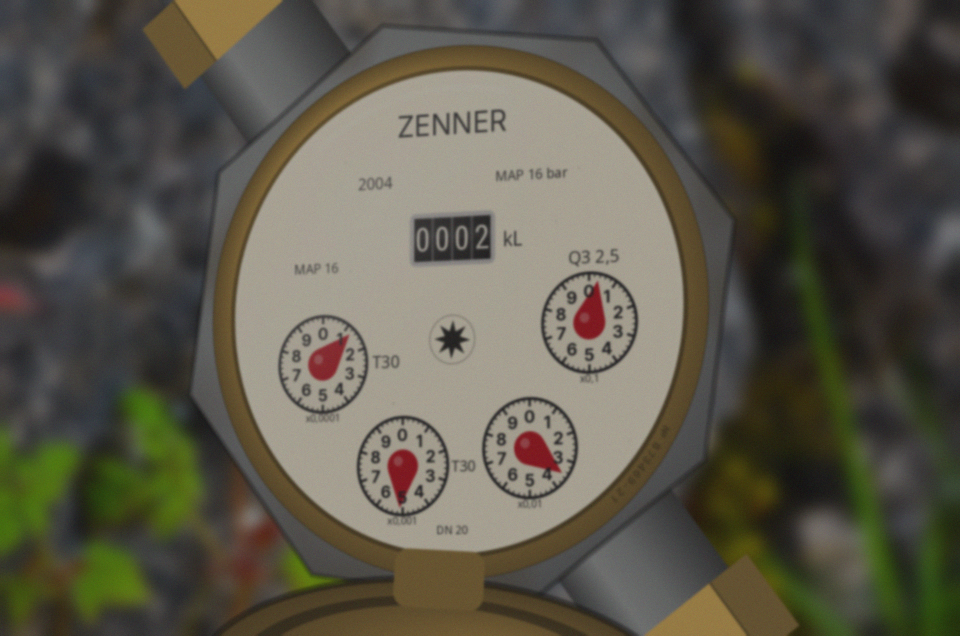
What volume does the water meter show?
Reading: 2.0351 kL
